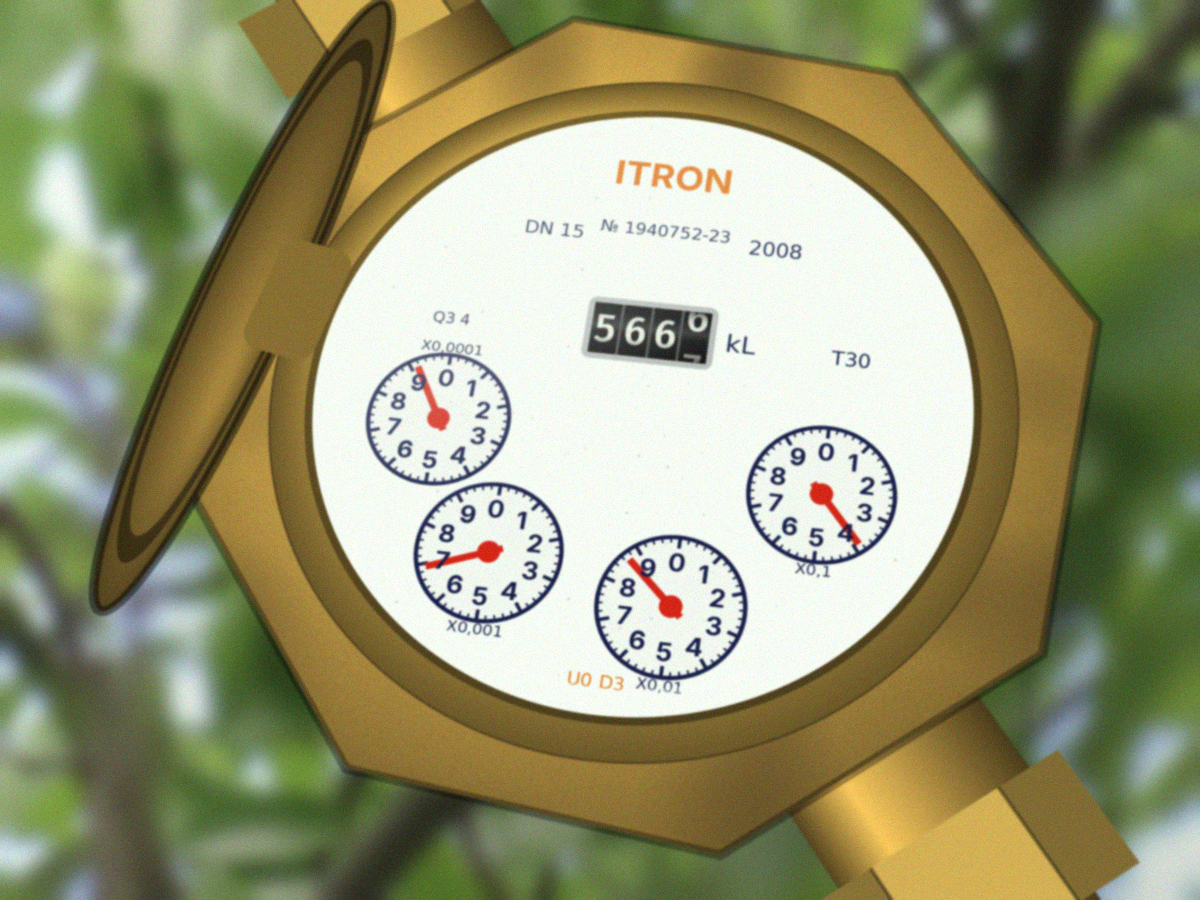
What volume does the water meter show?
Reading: 5666.3869 kL
